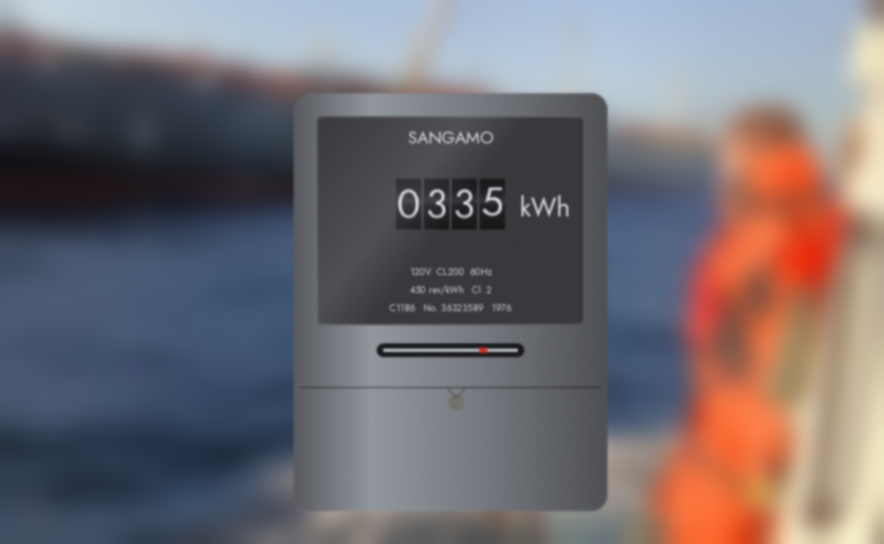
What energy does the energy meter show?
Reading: 335 kWh
